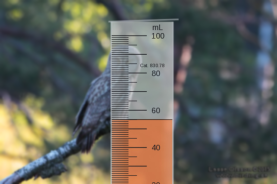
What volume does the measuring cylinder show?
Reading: 55 mL
